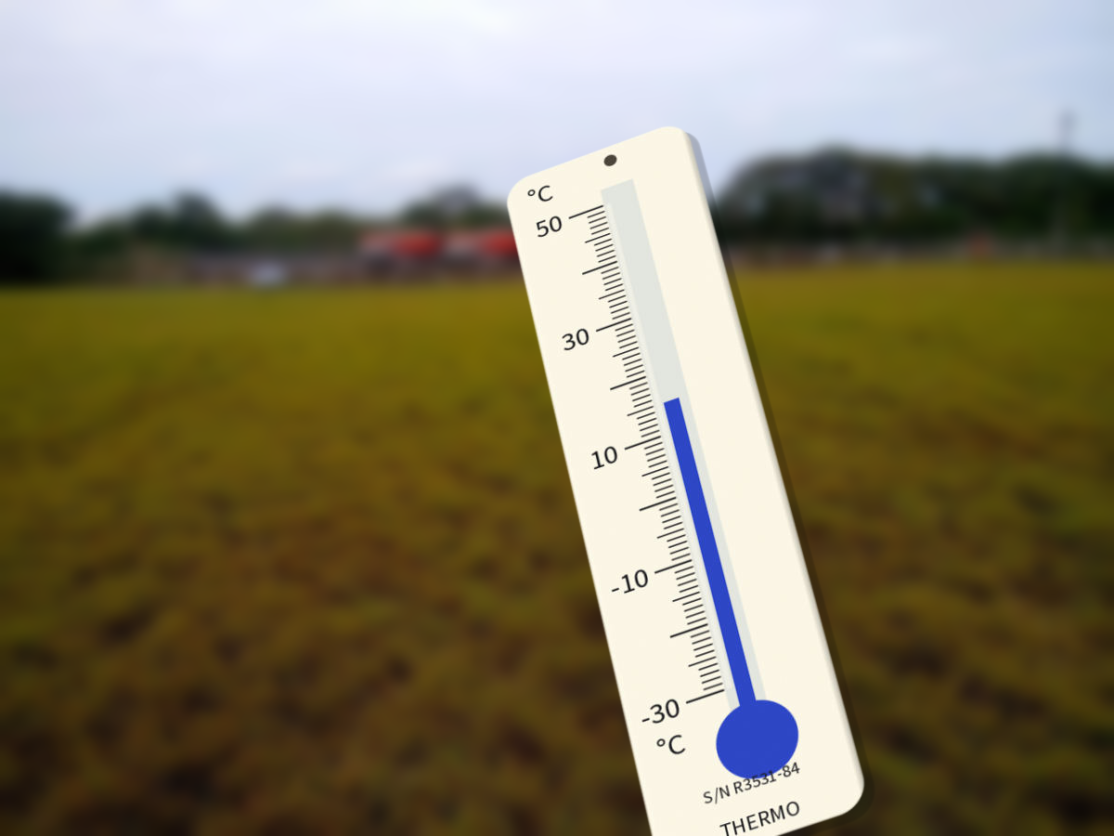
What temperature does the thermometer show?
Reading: 15 °C
